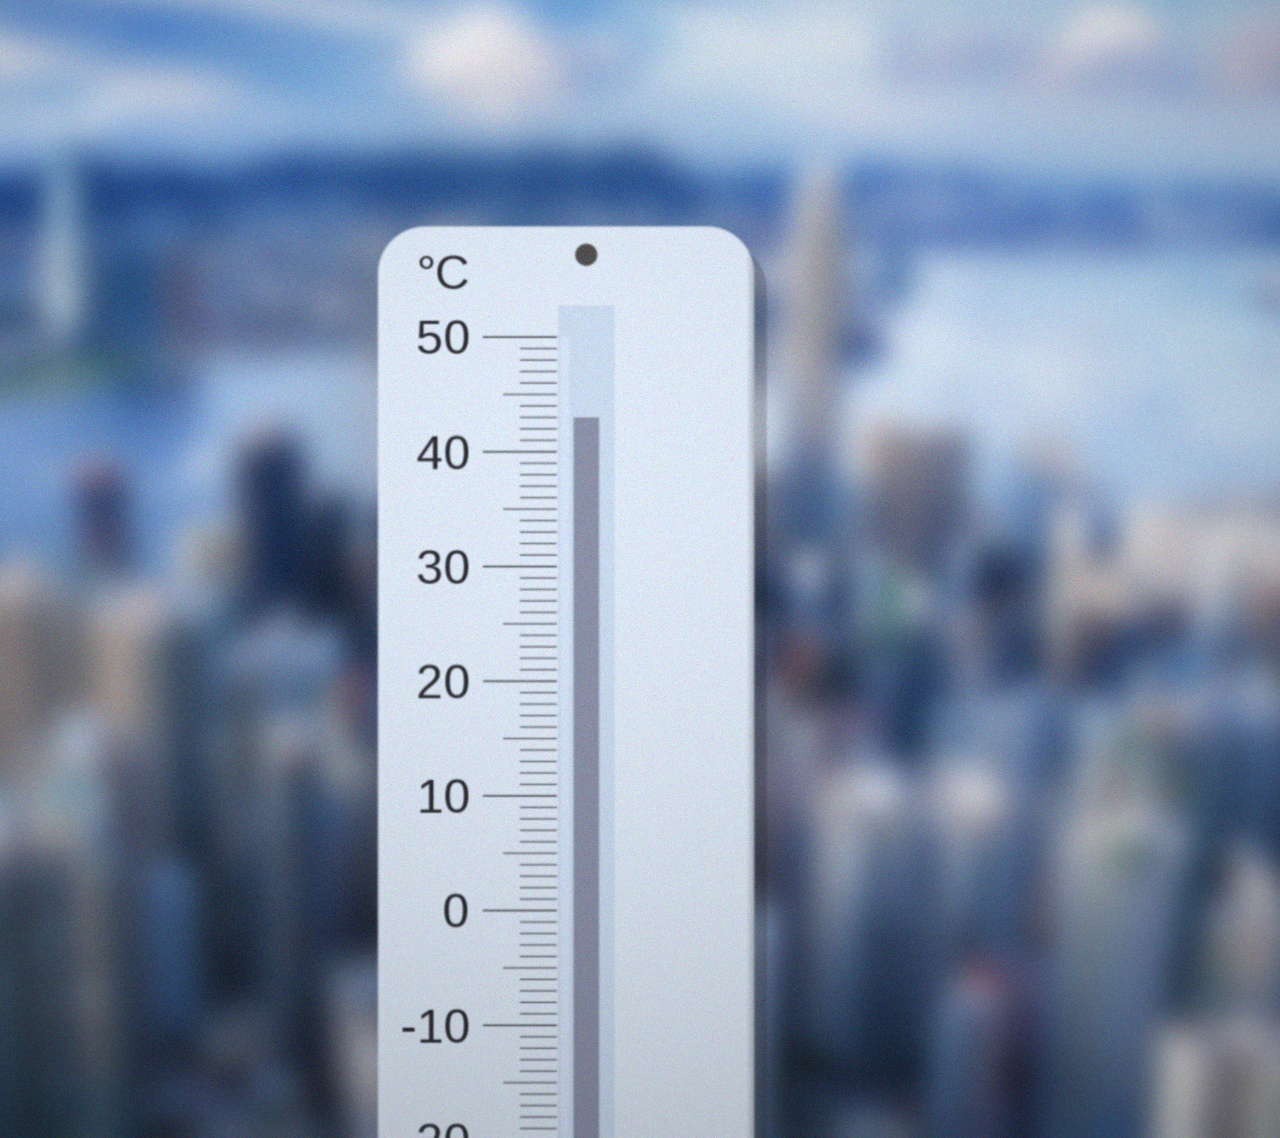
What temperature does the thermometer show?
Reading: 43 °C
